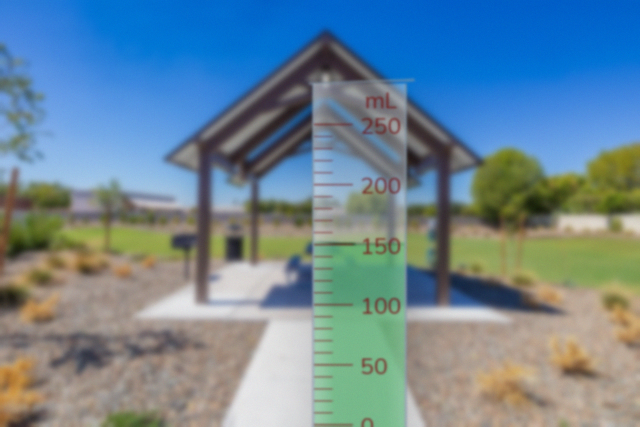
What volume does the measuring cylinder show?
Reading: 150 mL
